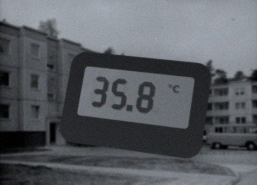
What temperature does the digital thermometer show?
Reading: 35.8 °C
